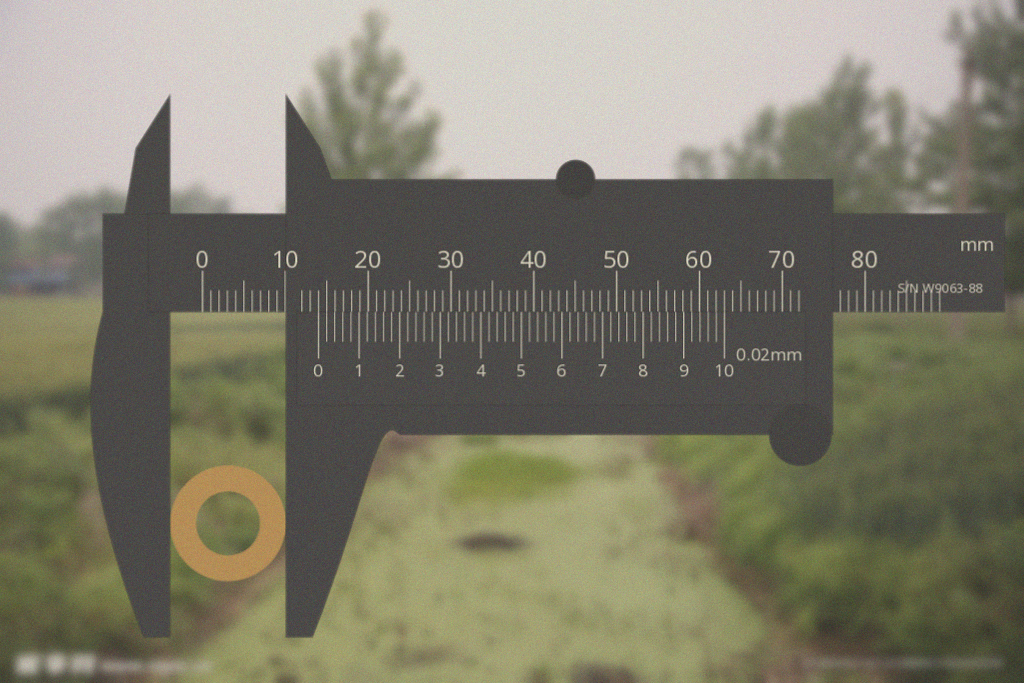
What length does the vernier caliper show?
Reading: 14.0 mm
